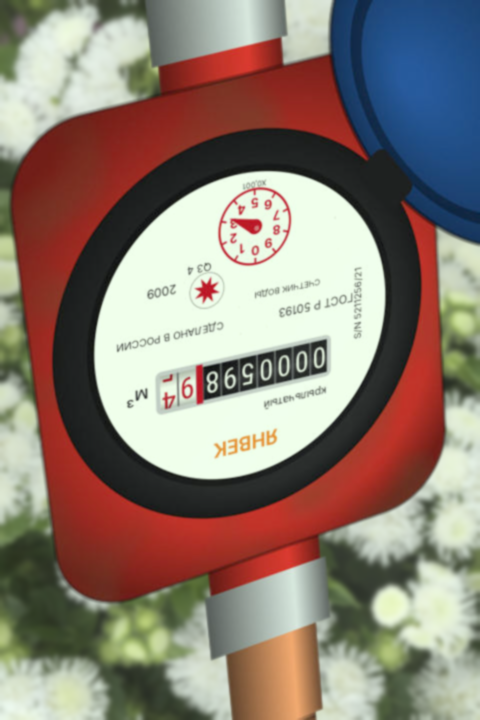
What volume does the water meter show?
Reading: 598.943 m³
